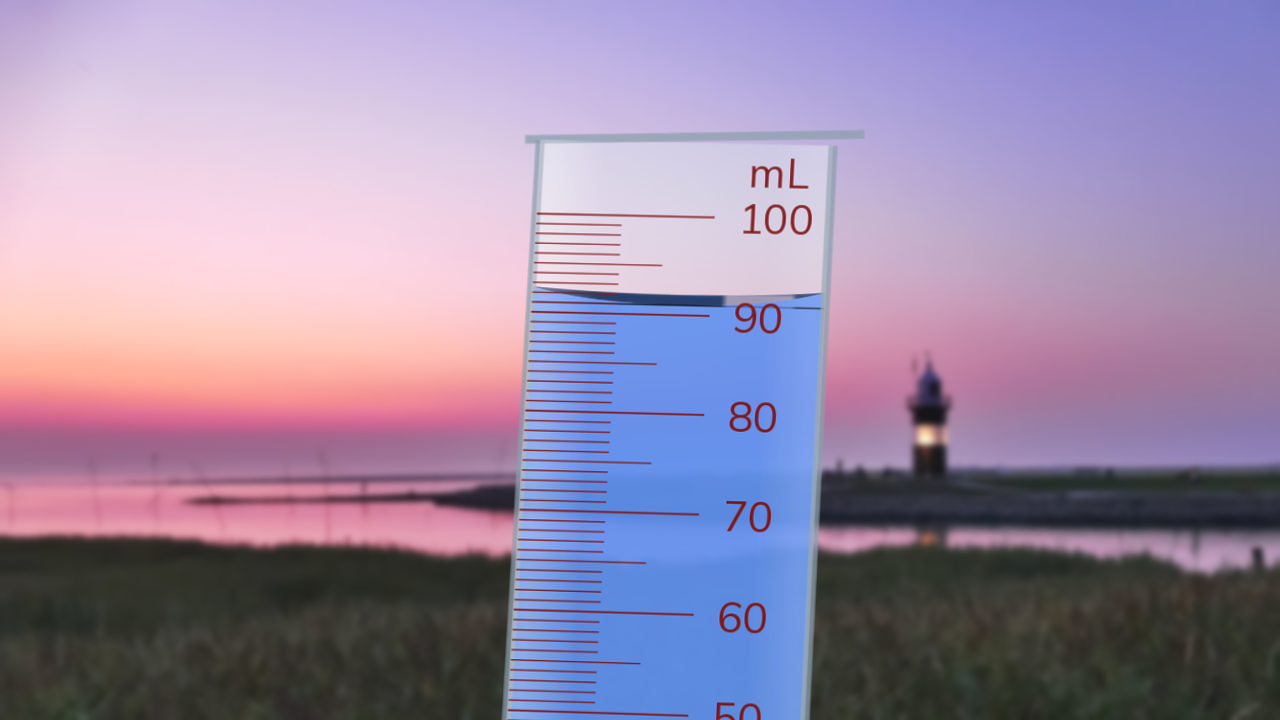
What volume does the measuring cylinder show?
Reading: 91 mL
